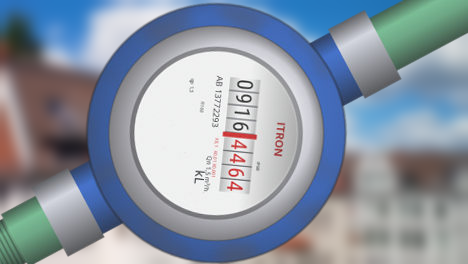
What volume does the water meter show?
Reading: 916.4464 kL
